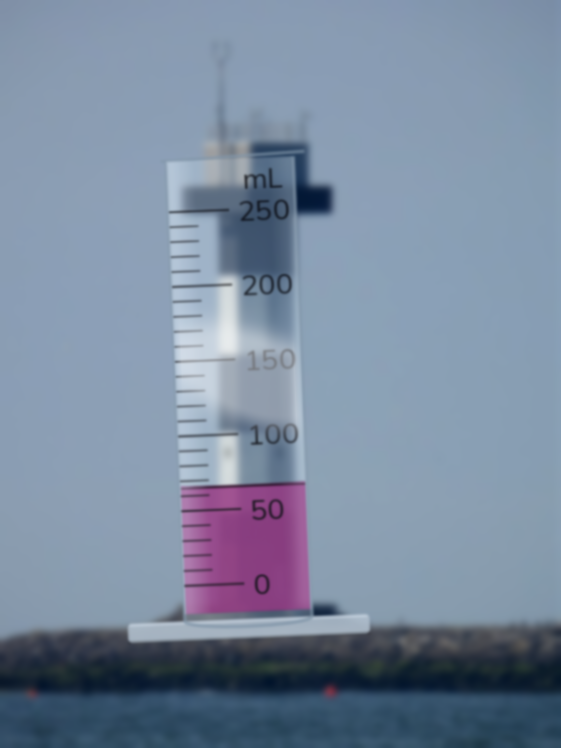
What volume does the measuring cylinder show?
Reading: 65 mL
